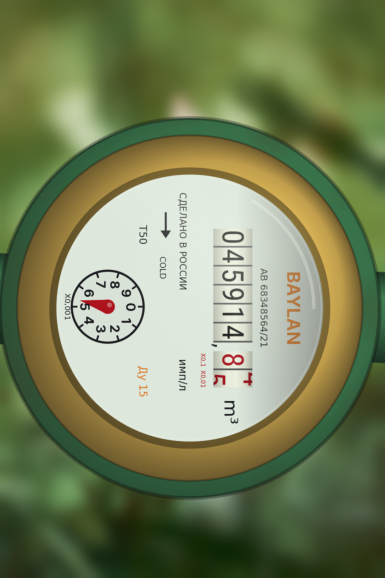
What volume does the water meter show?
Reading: 45914.845 m³
